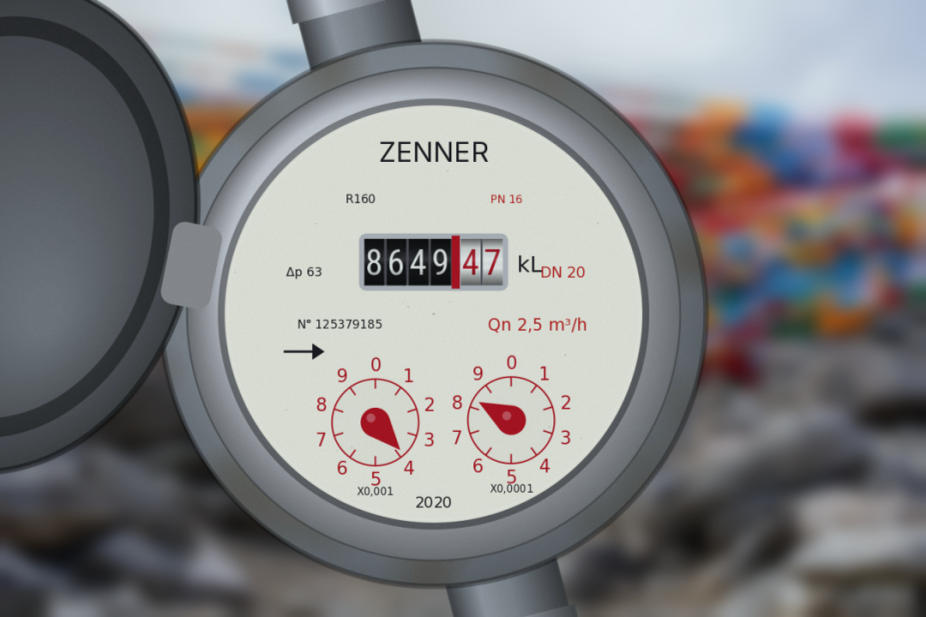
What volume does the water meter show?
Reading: 8649.4738 kL
